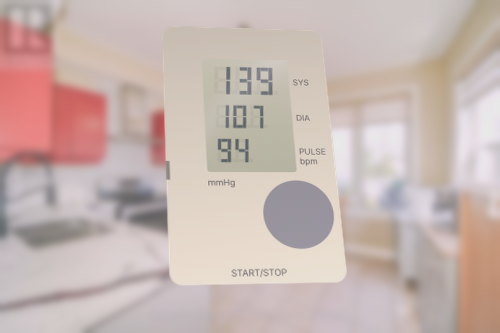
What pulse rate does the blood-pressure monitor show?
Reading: 94 bpm
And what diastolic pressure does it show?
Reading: 107 mmHg
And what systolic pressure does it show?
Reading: 139 mmHg
